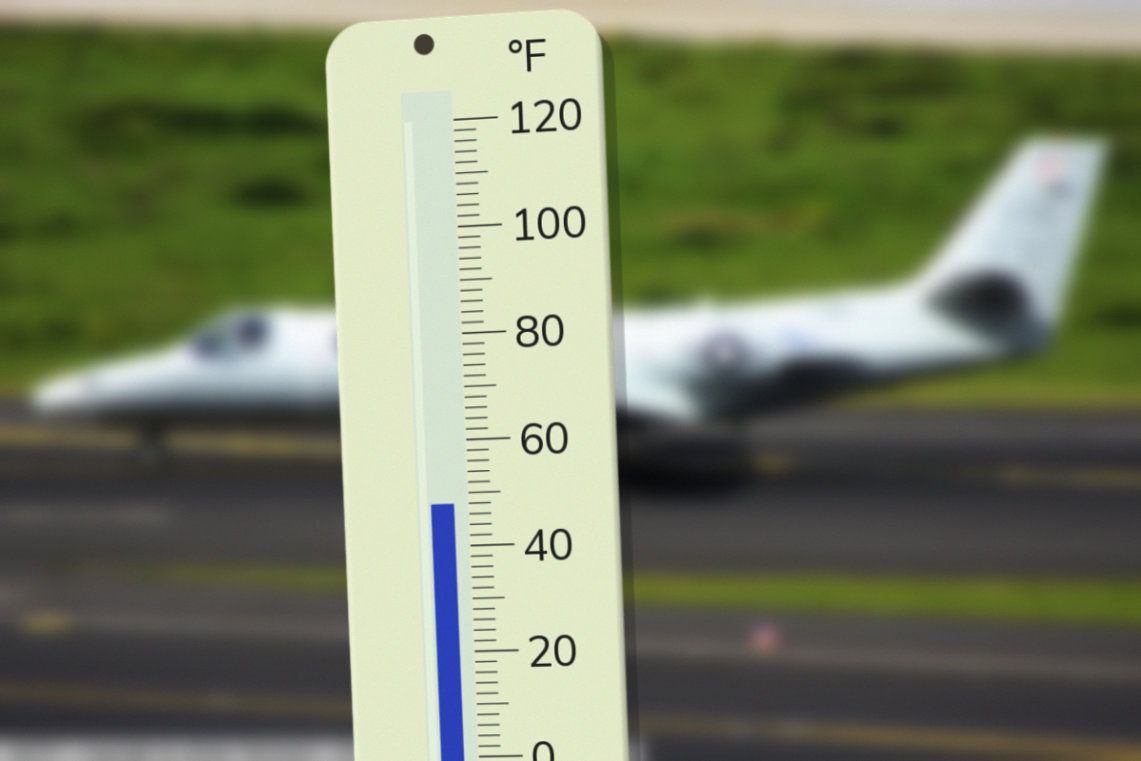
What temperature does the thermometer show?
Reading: 48 °F
